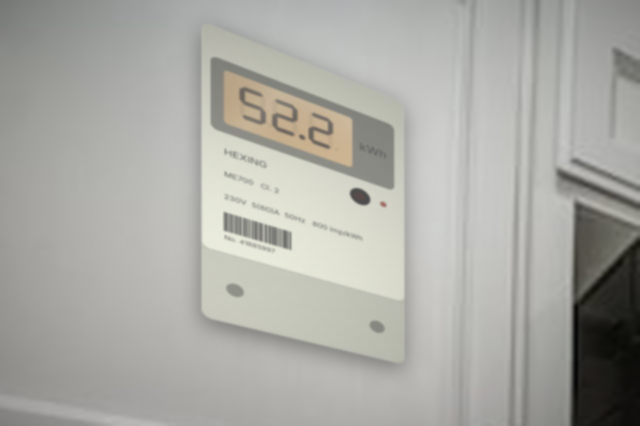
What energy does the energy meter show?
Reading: 52.2 kWh
